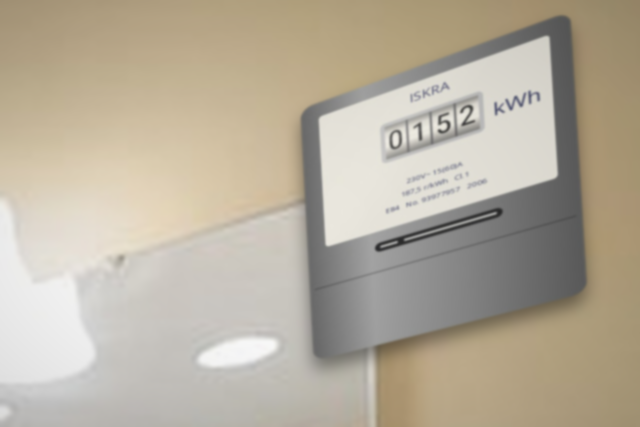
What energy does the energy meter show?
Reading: 152 kWh
